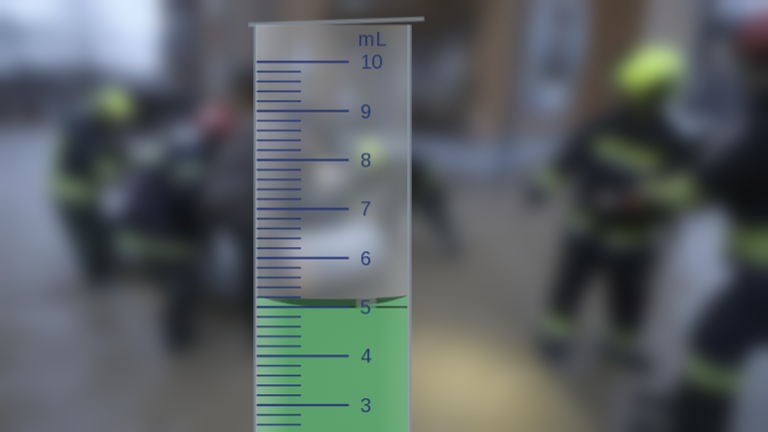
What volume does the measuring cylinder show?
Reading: 5 mL
